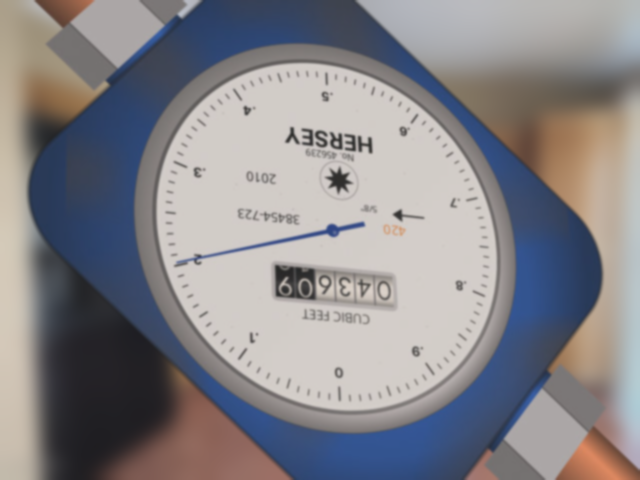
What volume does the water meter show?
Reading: 43609.20 ft³
